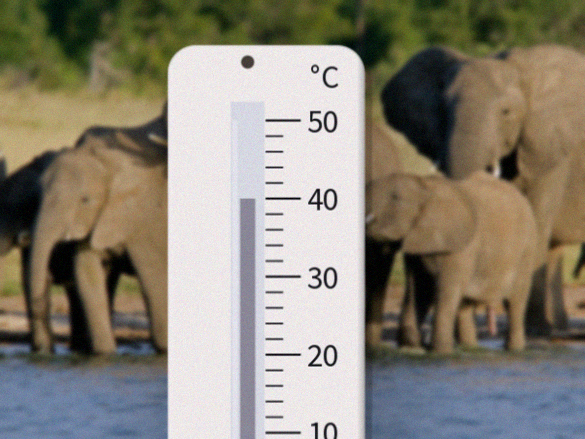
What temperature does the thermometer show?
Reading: 40 °C
